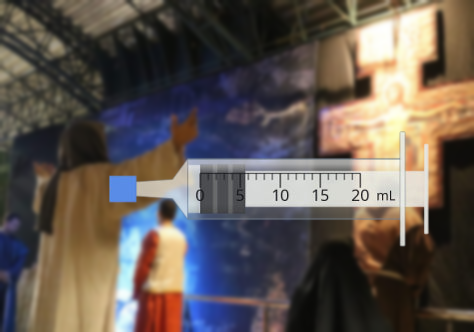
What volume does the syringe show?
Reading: 0 mL
